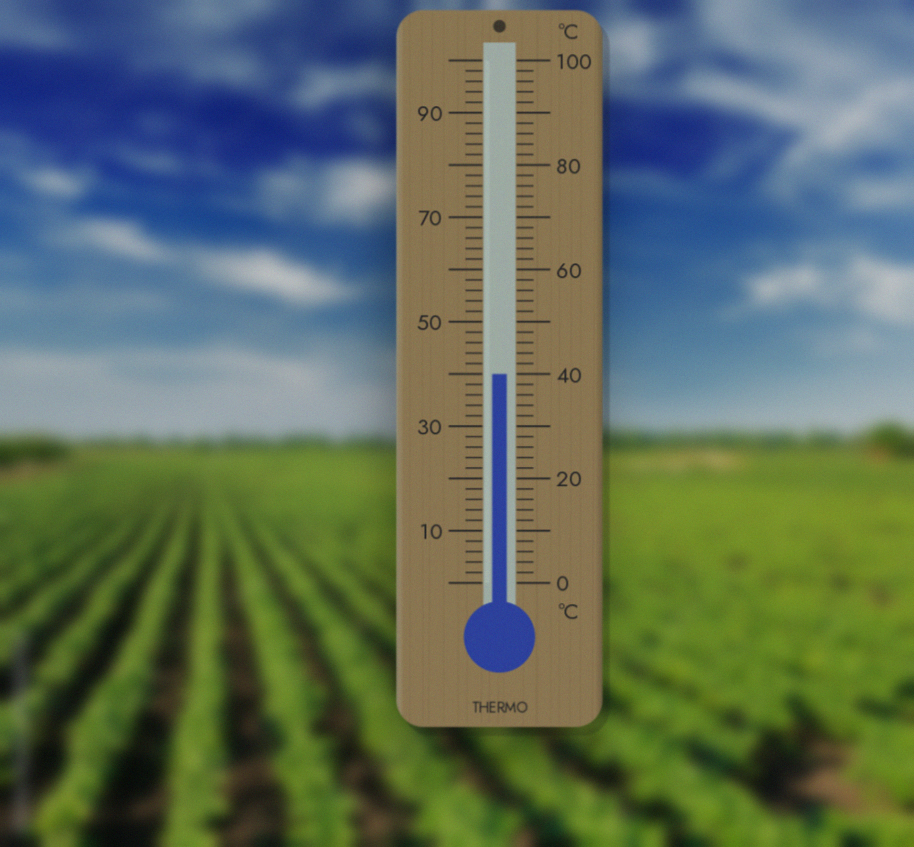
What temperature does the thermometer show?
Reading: 40 °C
